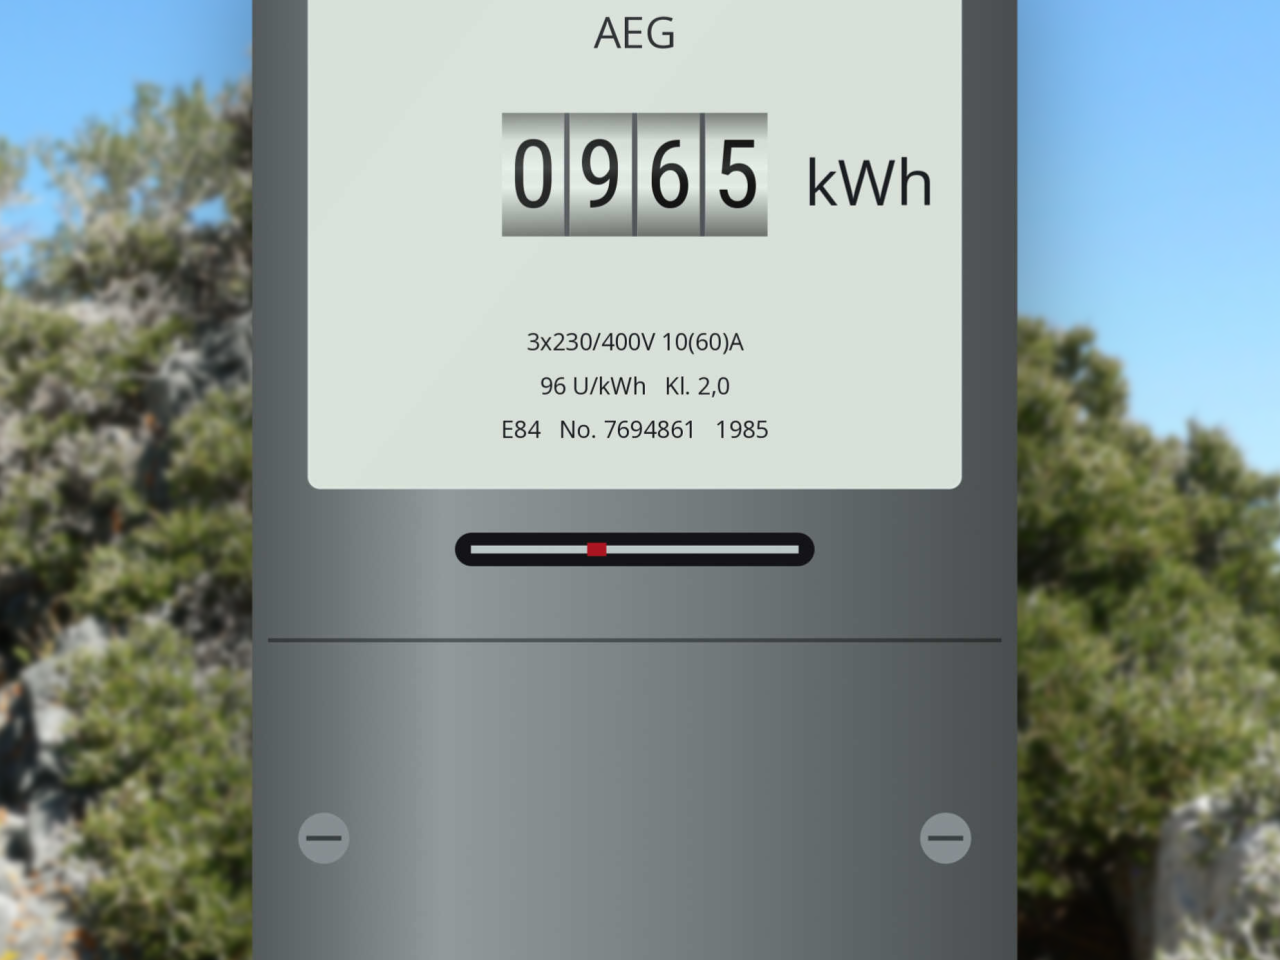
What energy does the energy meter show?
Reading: 965 kWh
